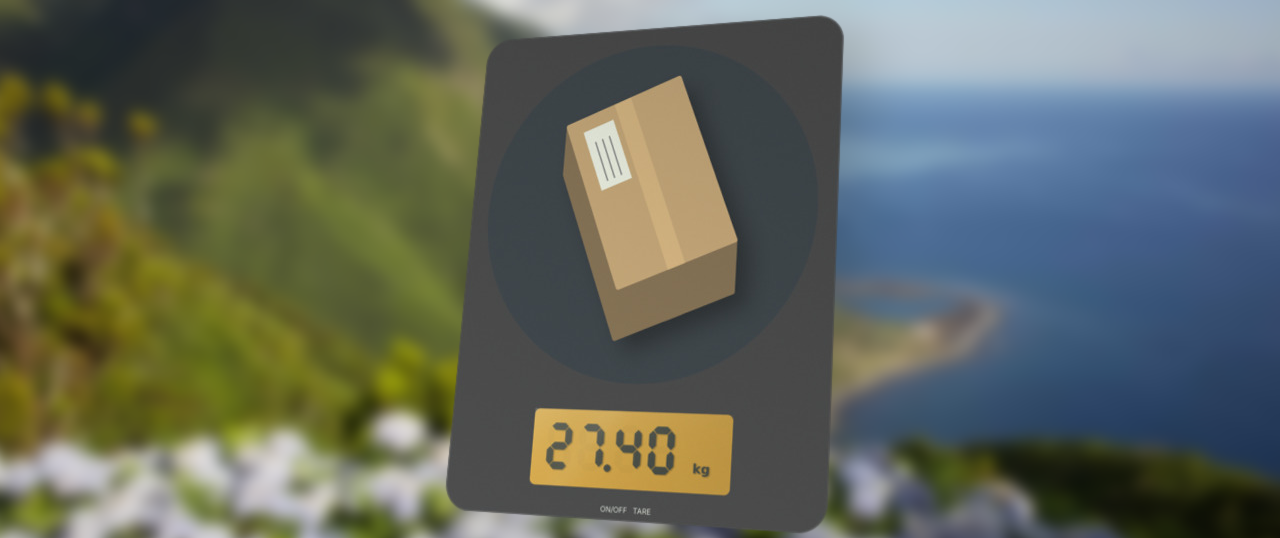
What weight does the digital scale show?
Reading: 27.40 kg
